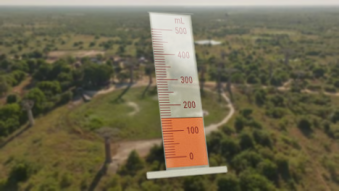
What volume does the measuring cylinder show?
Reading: 150 mL
